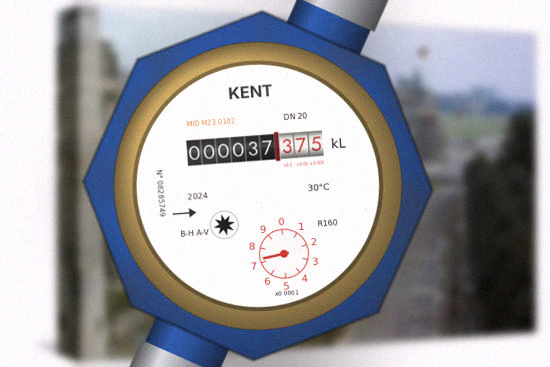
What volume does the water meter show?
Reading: 37.3757 kL
